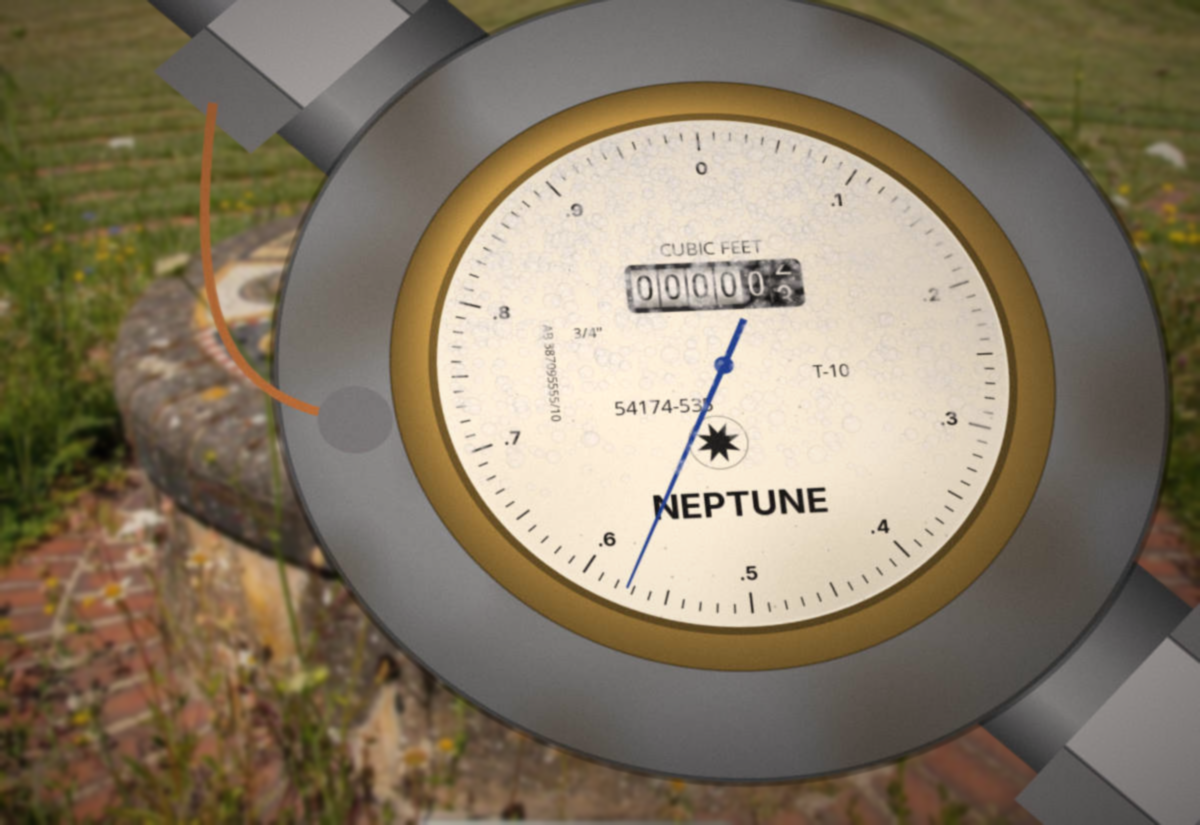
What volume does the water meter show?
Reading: 2.57 ft³
